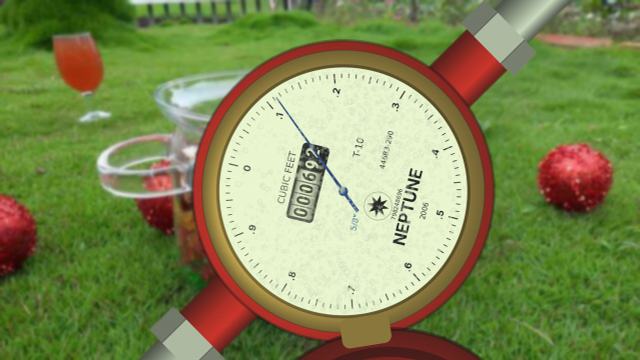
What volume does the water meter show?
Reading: 692.11 ft³
